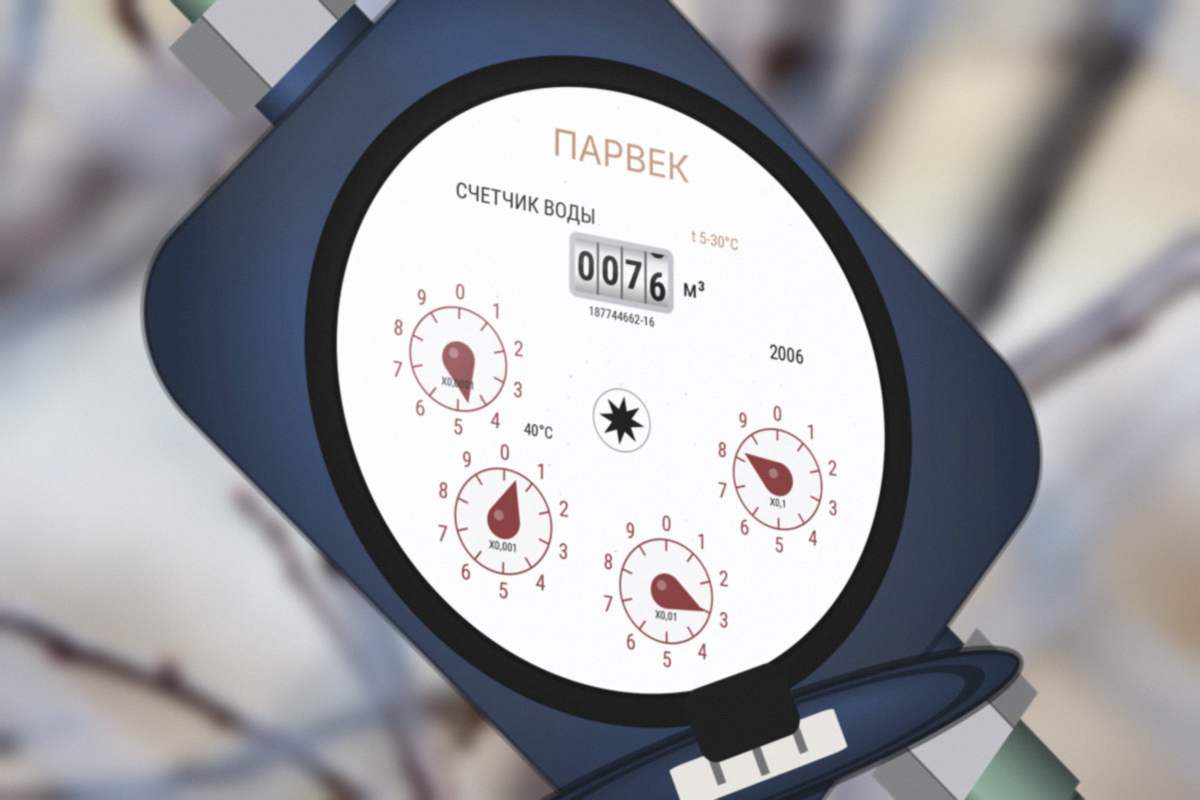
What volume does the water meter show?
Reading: 75.8304 m³
